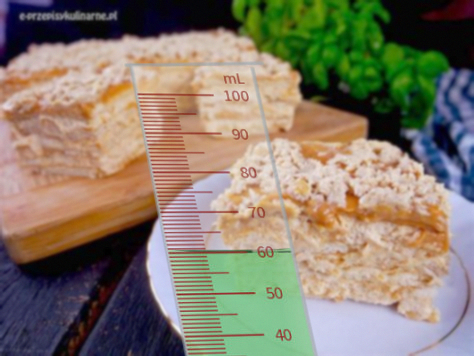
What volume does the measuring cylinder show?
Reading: 60 mL
